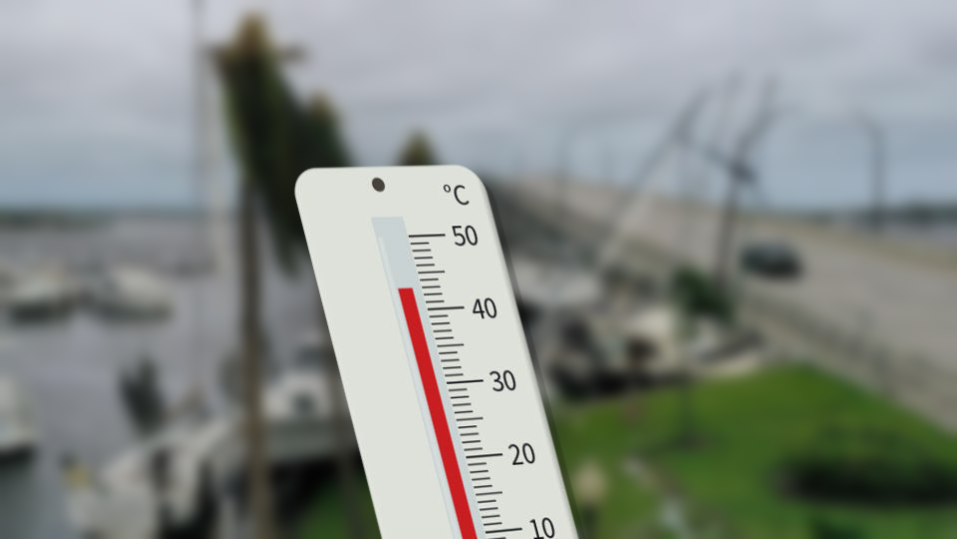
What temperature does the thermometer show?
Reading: 43 °C
